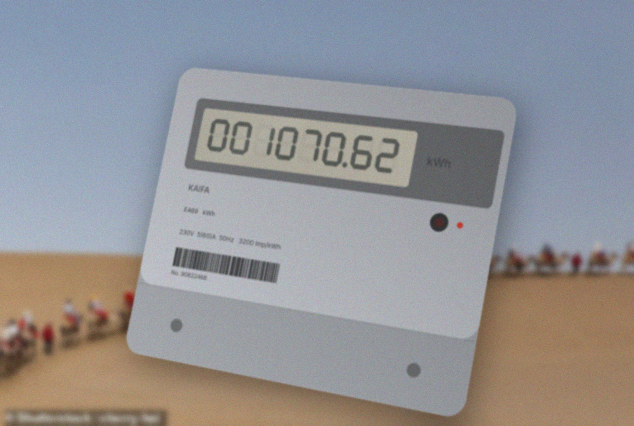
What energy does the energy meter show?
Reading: 1070.62 kWh
